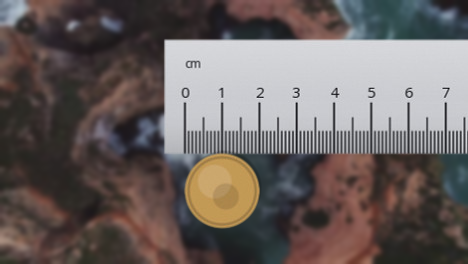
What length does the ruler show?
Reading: 2 cm
